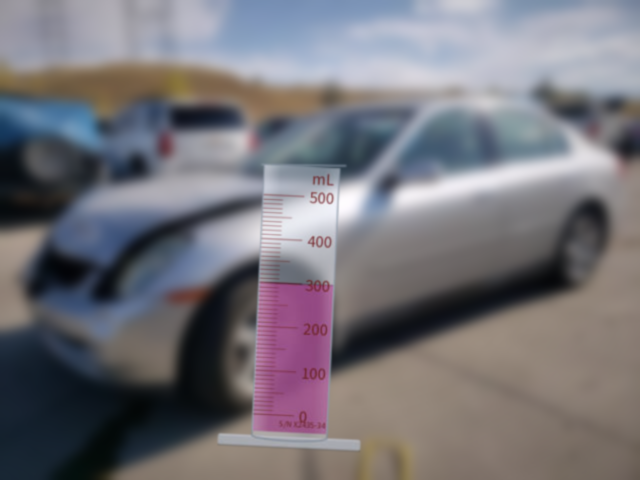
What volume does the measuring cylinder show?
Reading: 300 mL
